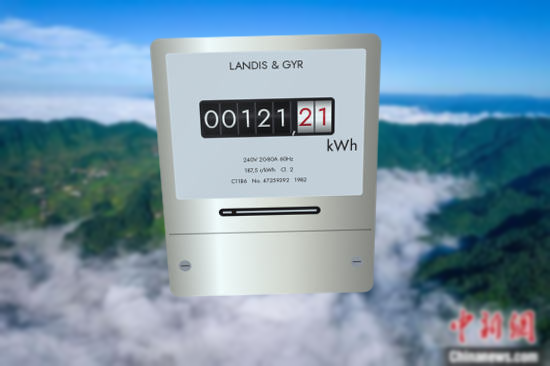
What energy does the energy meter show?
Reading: 121.21 kWh
